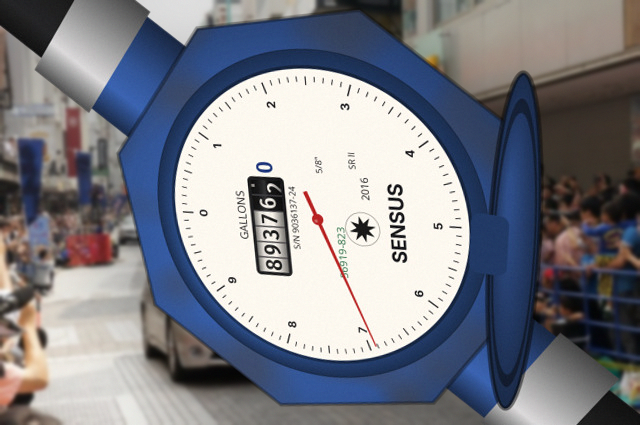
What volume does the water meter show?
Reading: 8937616.9 gal
